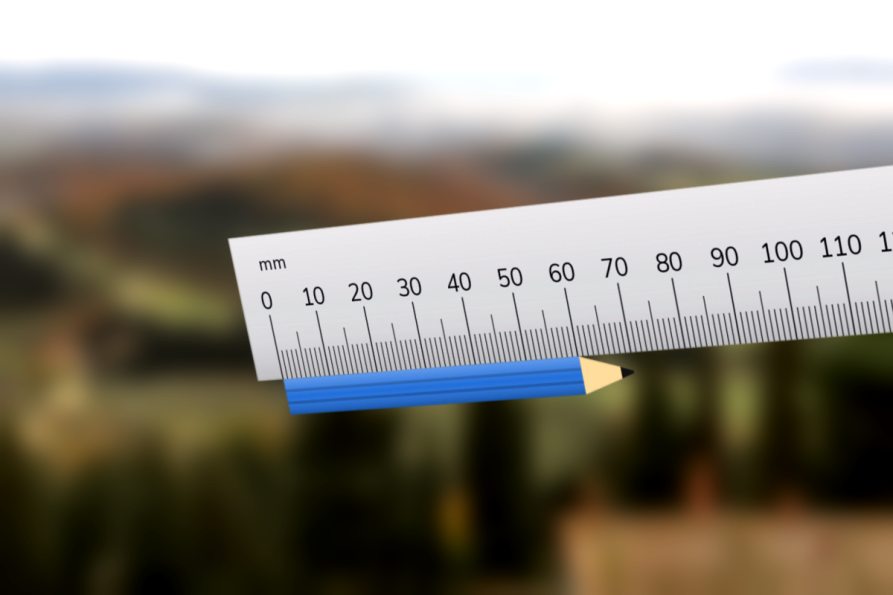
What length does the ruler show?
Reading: 70 mm
